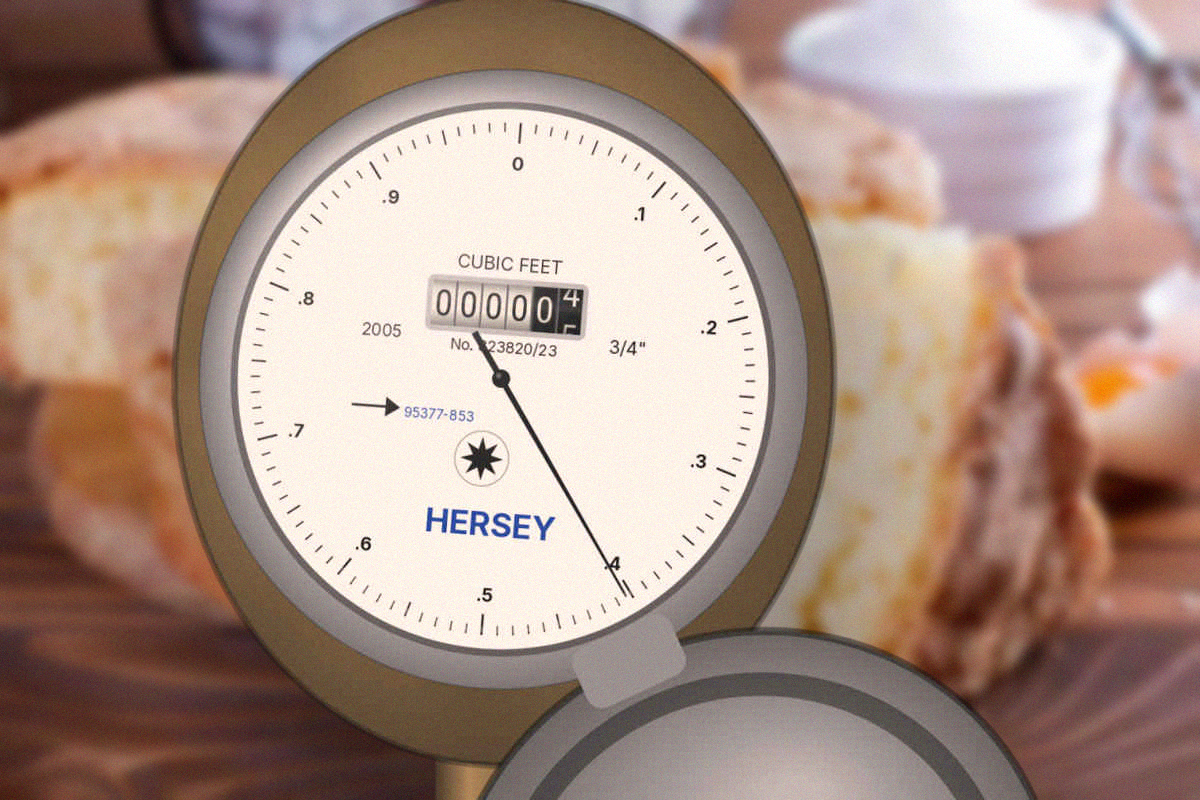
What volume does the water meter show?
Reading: 4.40 ft³
